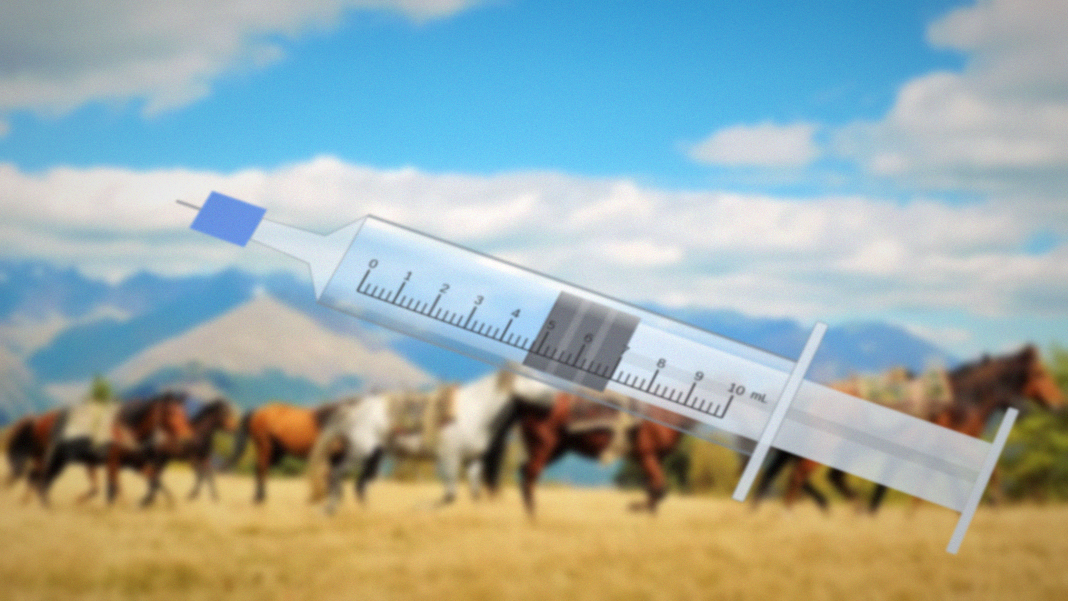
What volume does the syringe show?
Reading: 4.8 mL
